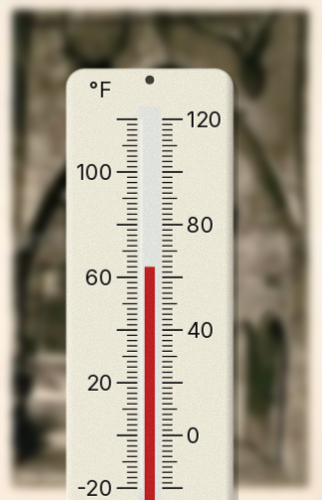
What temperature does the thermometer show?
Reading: 64 °F
